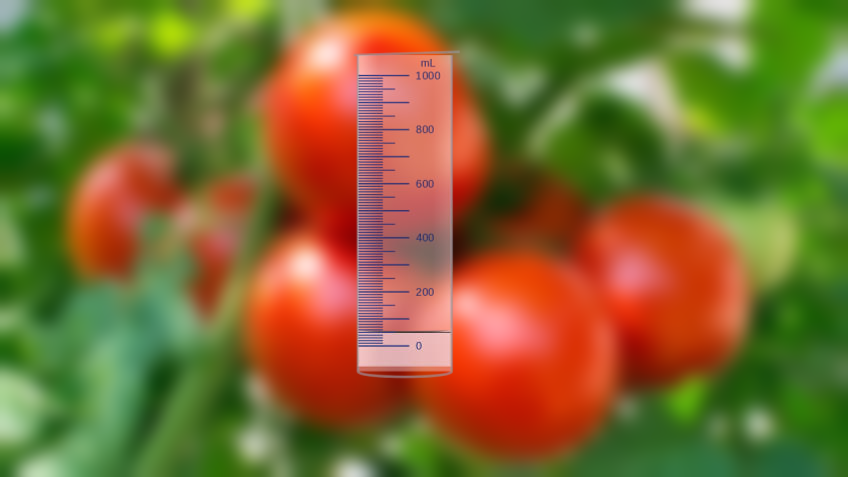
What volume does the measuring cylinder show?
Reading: 50 mL
